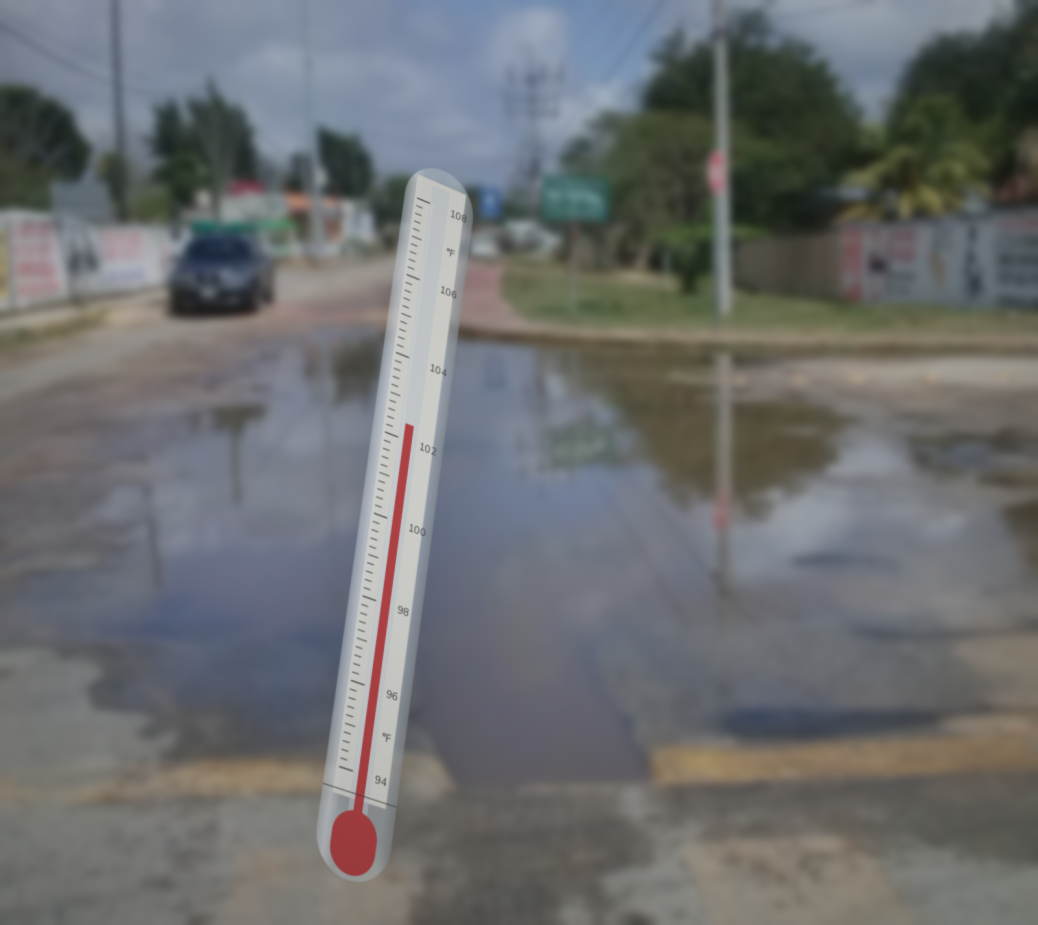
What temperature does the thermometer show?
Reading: 102.4 °F
